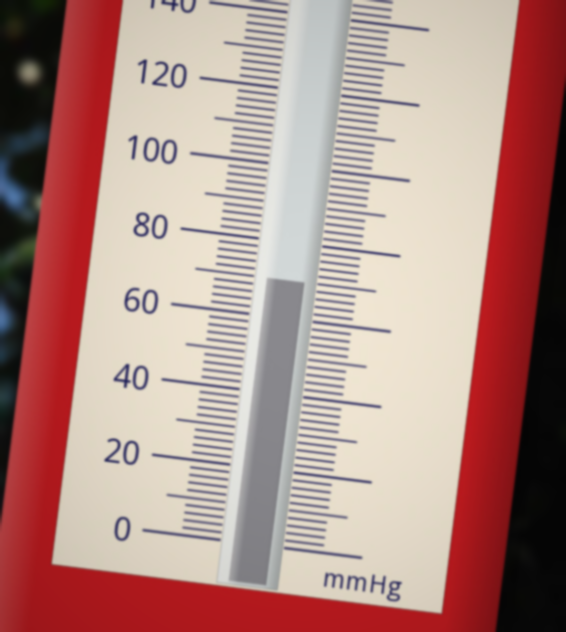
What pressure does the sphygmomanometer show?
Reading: 70 mmHg
